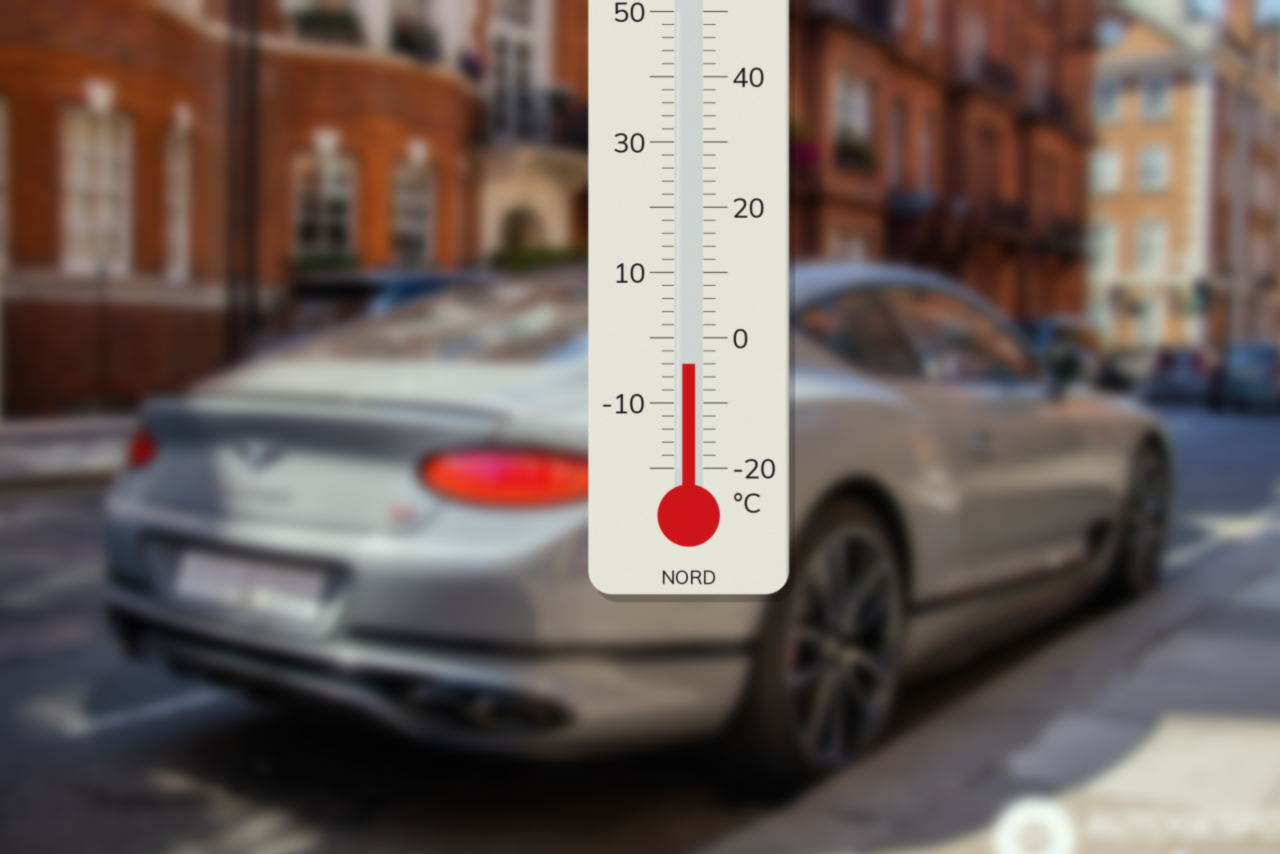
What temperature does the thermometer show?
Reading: -4 °C
